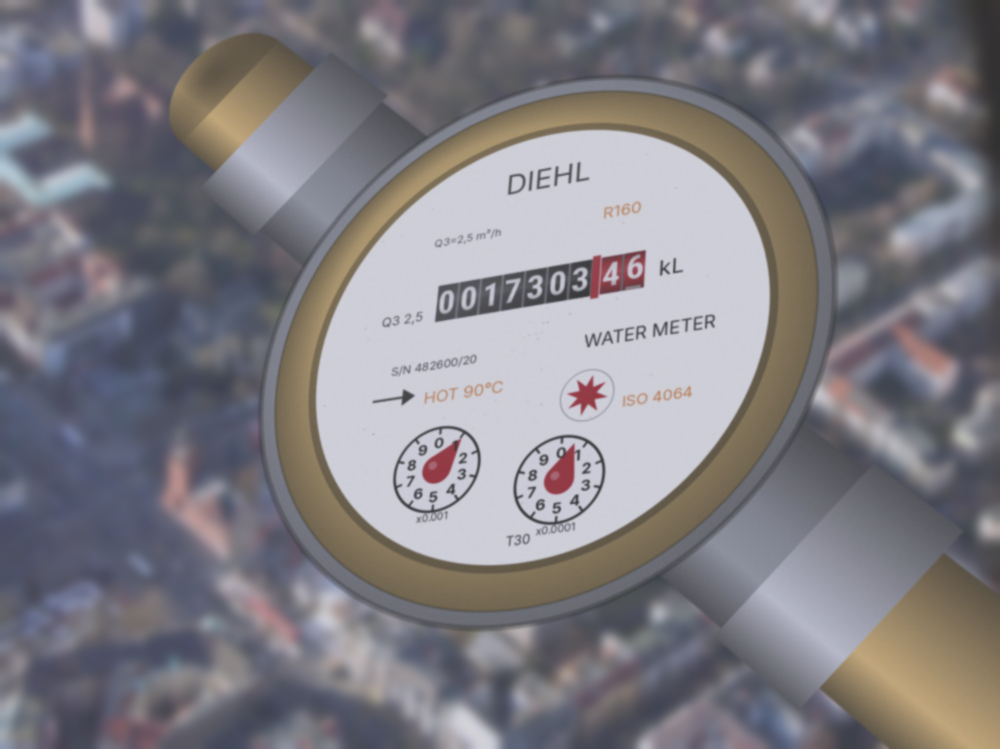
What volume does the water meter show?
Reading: 17303.4610 kL
